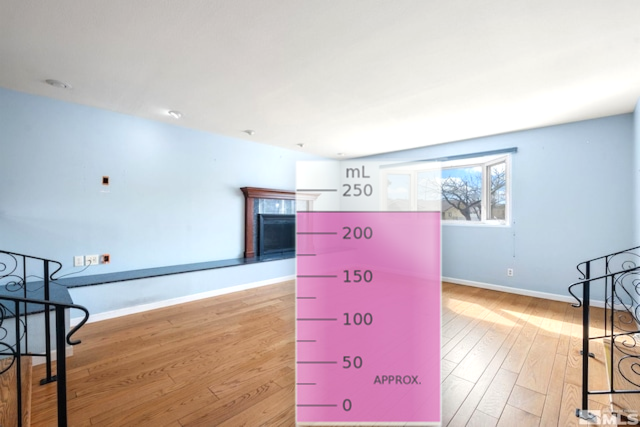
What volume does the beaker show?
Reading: 225 mL
